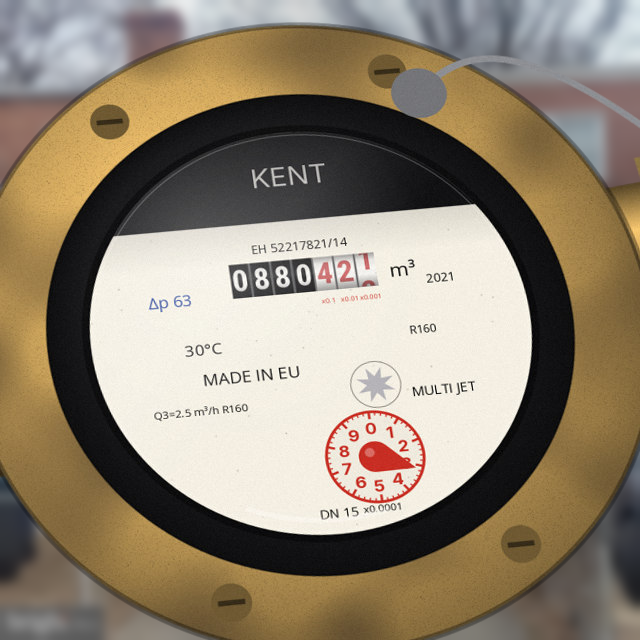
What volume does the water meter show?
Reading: 880.4213 m³
